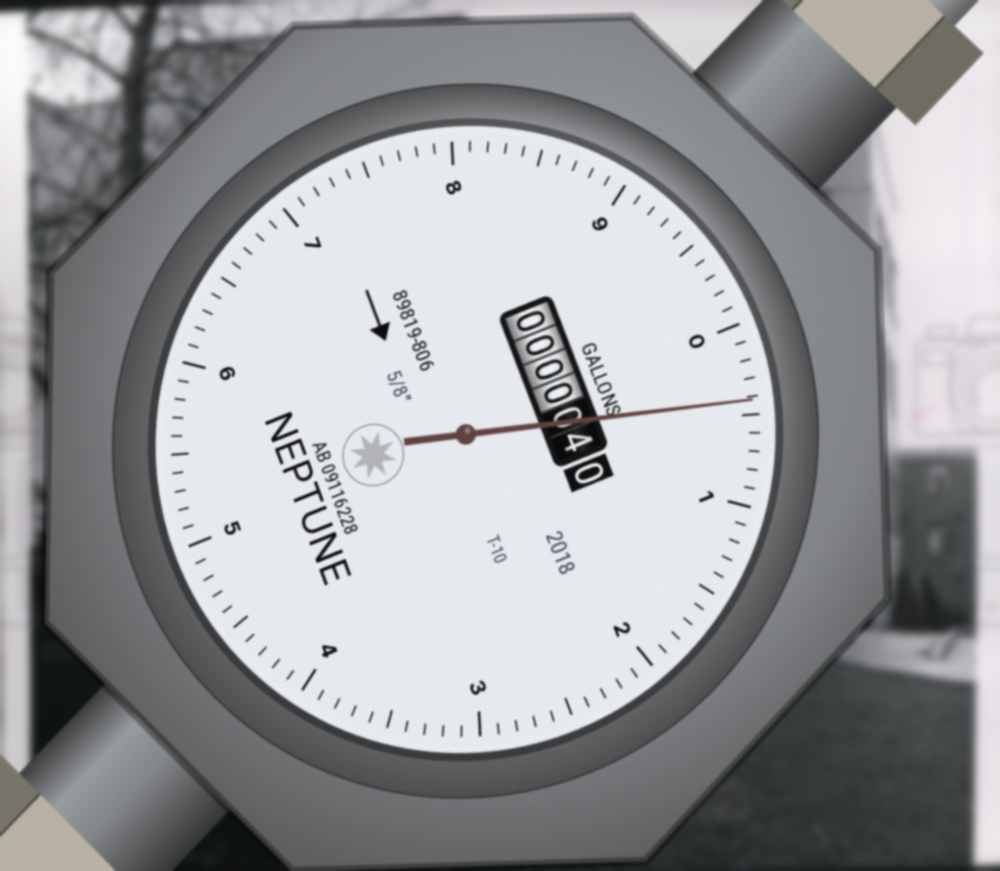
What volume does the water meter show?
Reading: 40.4 gal
